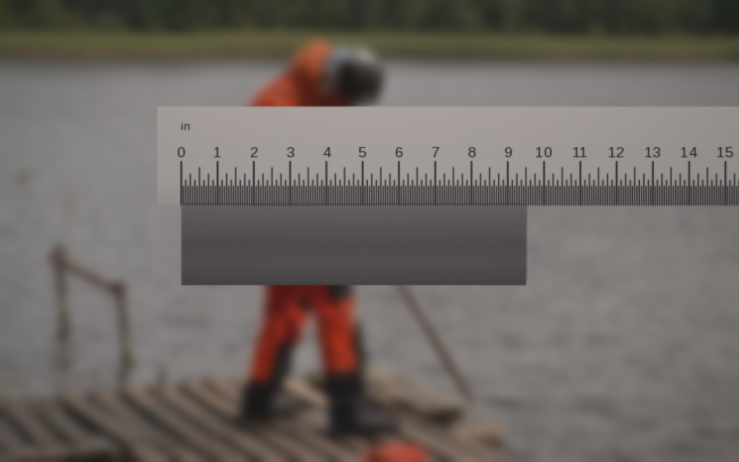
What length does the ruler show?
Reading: 9.5 in
